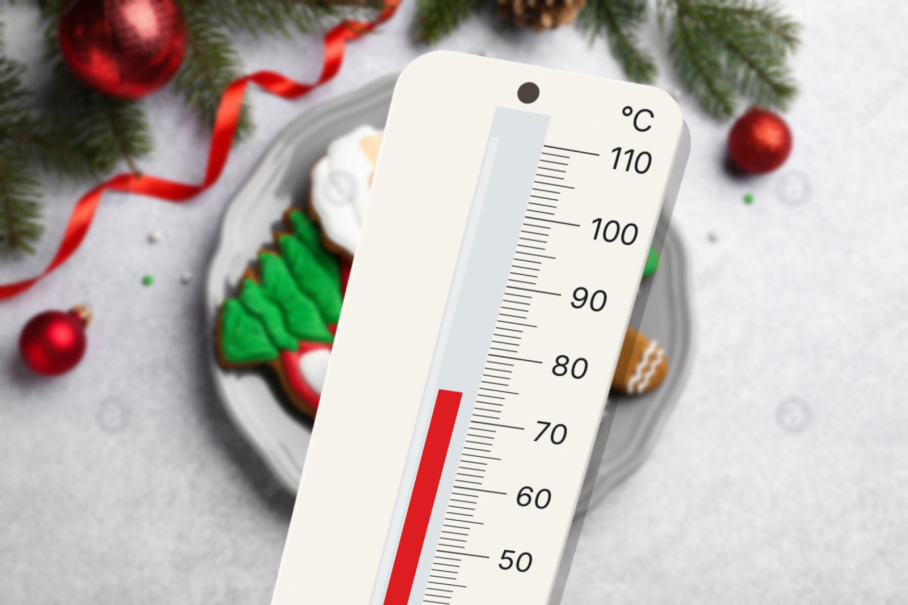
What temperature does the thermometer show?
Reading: 74 °C
